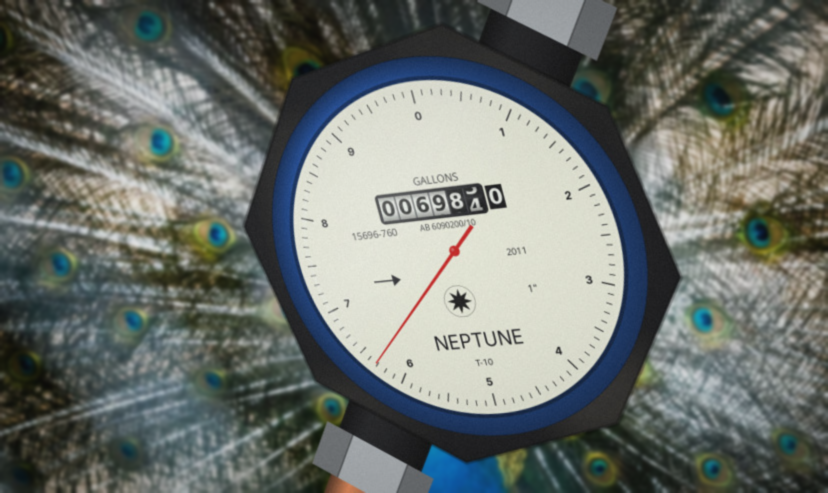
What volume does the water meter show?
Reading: 69836.3 gal
